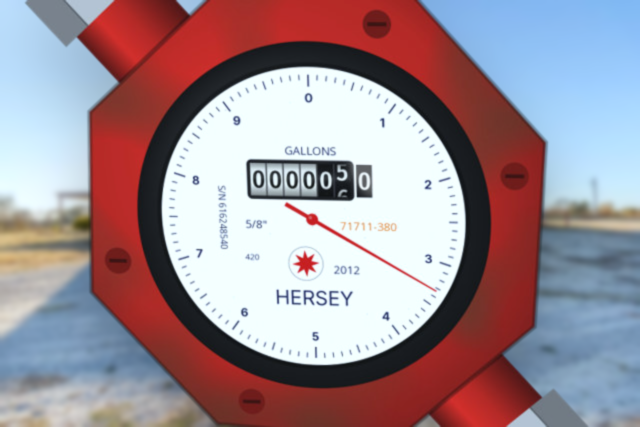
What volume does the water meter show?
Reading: 53.3 gal
